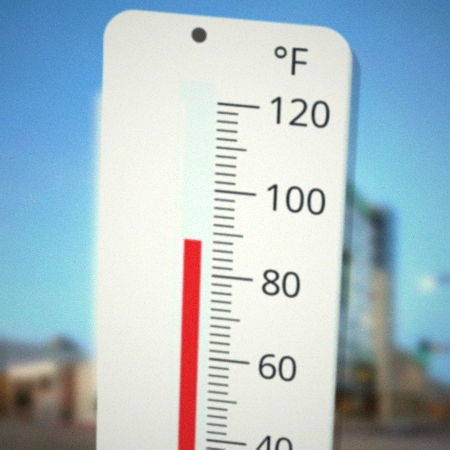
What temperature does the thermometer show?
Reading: 88 °F
